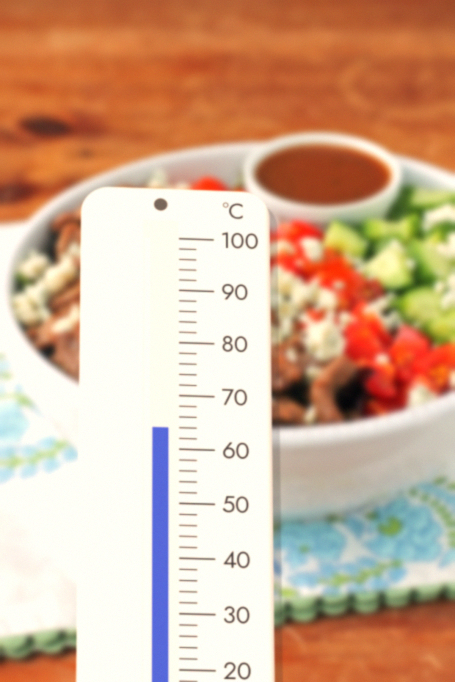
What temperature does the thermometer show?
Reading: 64 °C
